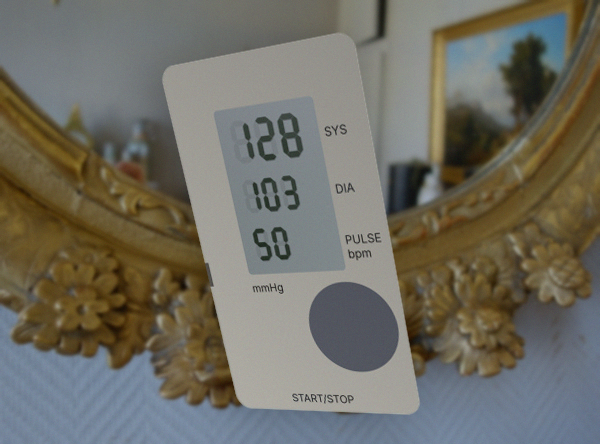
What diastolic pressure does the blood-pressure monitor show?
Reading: 103 mmHg
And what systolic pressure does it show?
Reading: 128 mmHg
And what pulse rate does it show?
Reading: 50 bpm
